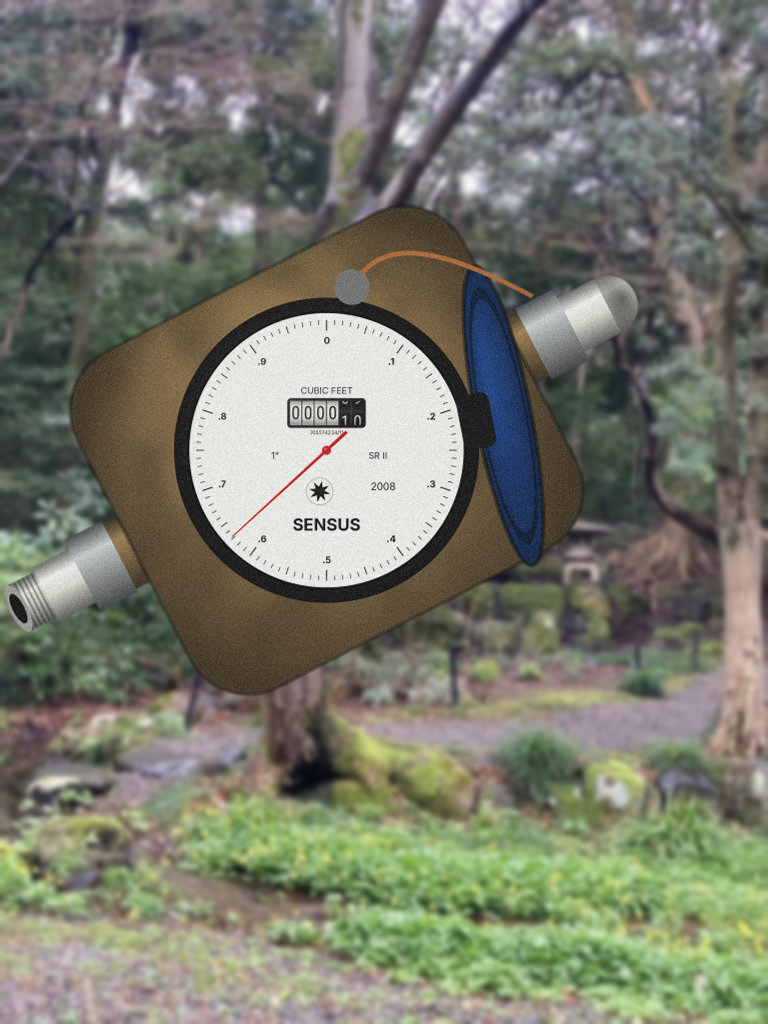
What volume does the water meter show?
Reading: 9.63 ft³
